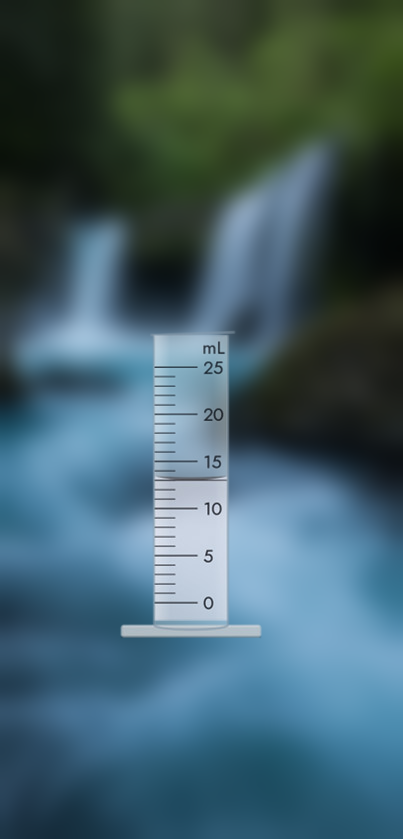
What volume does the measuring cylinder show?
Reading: 13 mL
